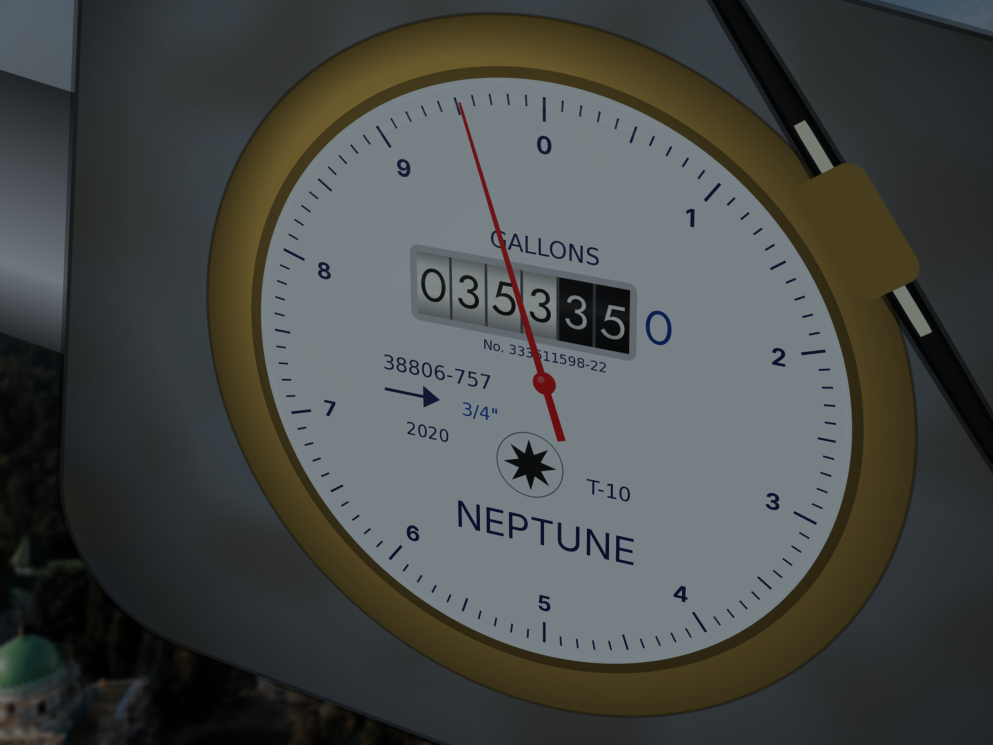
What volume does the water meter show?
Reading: 353349.5 gal
